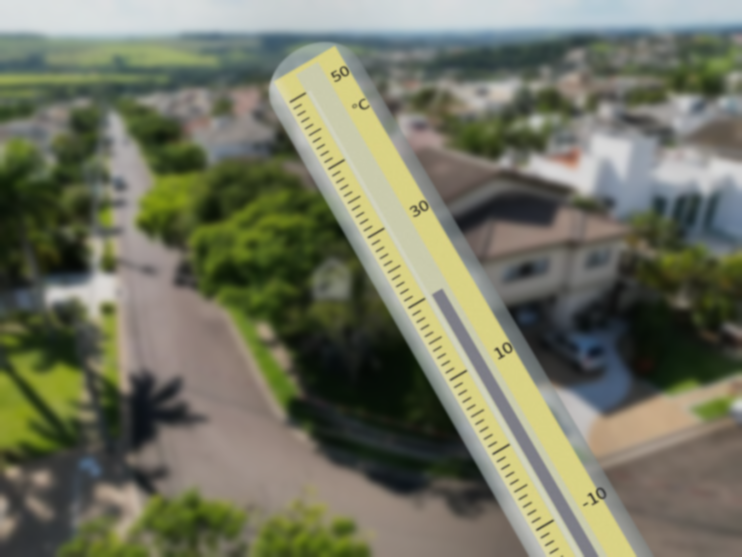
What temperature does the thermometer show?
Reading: 20 °C
